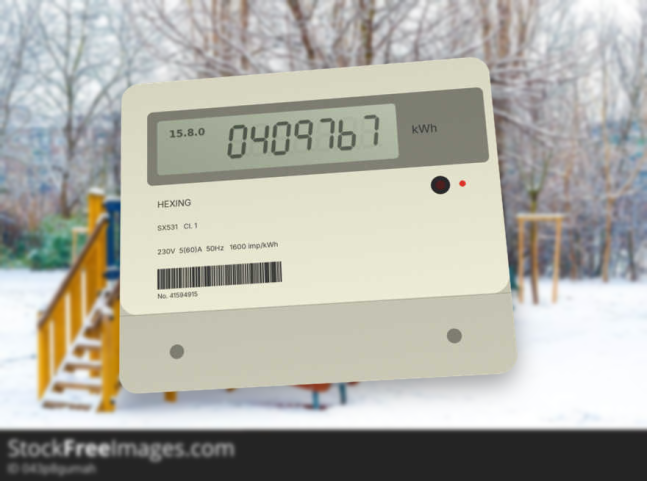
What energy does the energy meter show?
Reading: 409767 kWh
